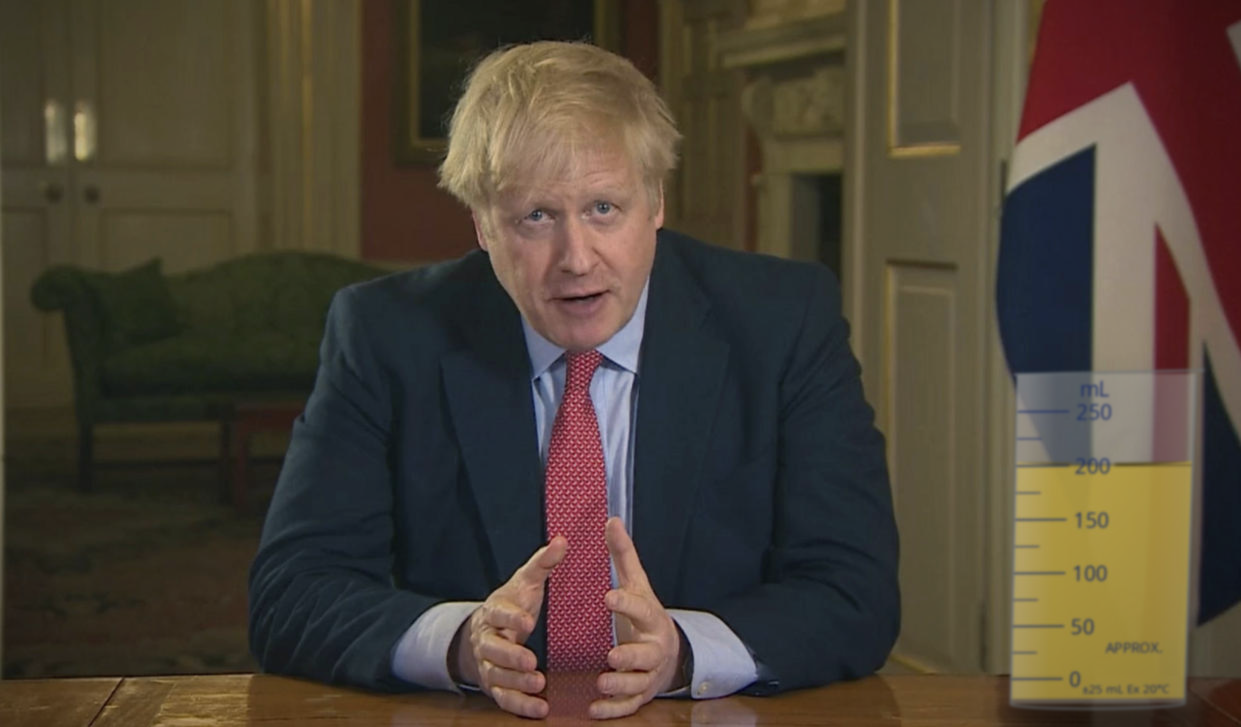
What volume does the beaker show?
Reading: 200 mL
